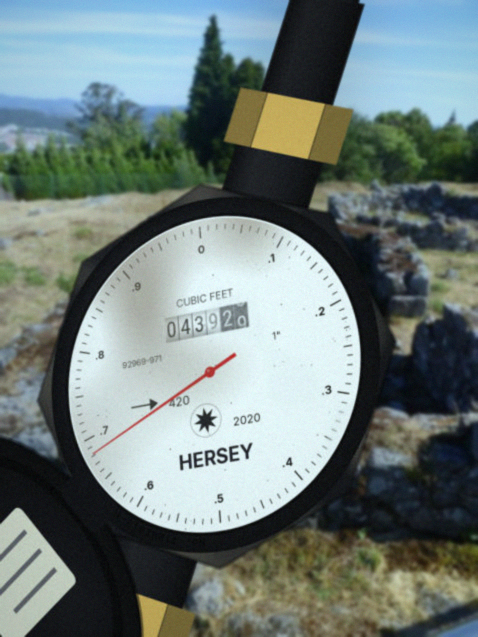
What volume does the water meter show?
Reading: 43928.68 ft³
